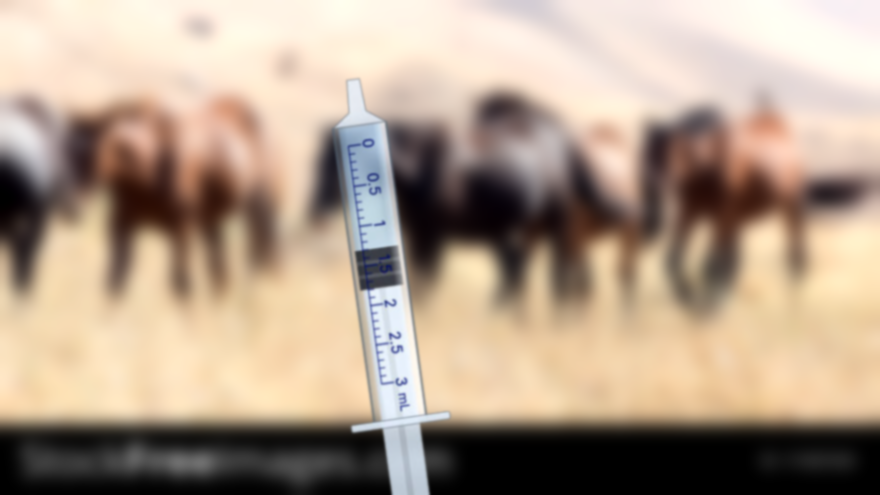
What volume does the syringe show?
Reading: 1.3 mL
